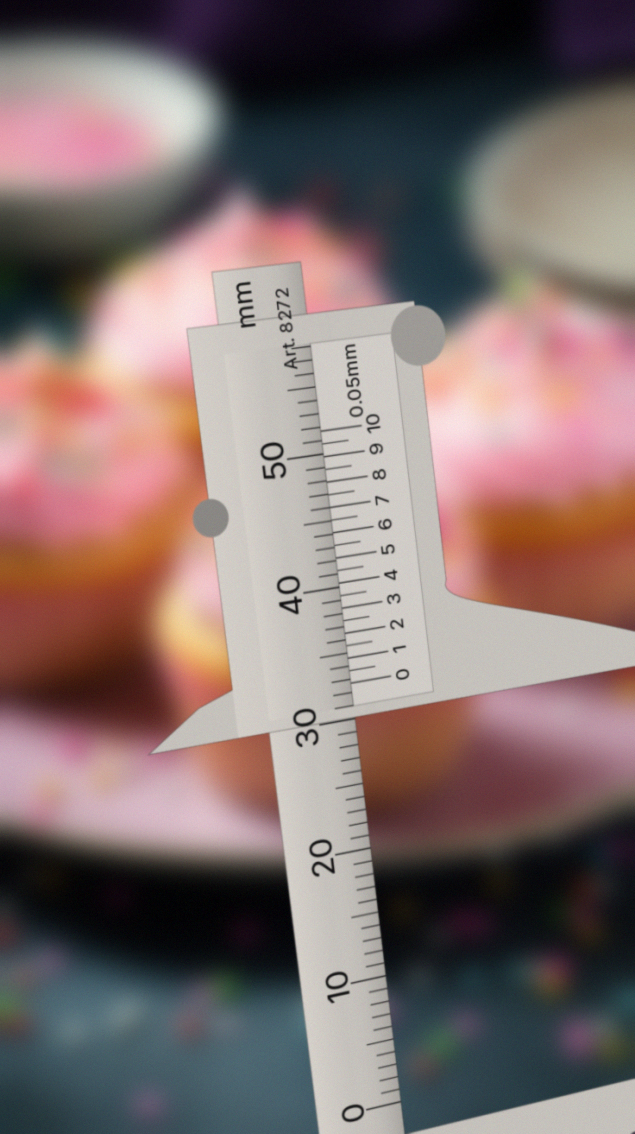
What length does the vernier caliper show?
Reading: 32.7 mm
